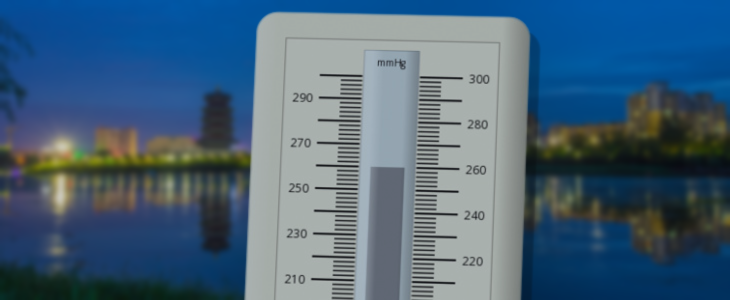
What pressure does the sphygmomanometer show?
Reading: 260 mmHg
